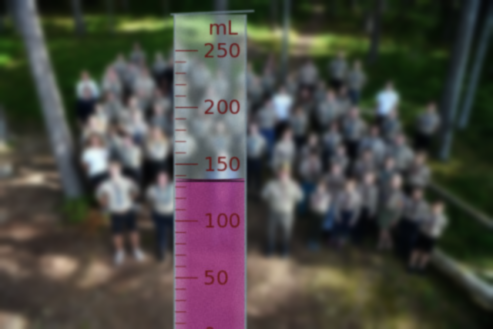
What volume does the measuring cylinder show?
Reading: 135 mL
